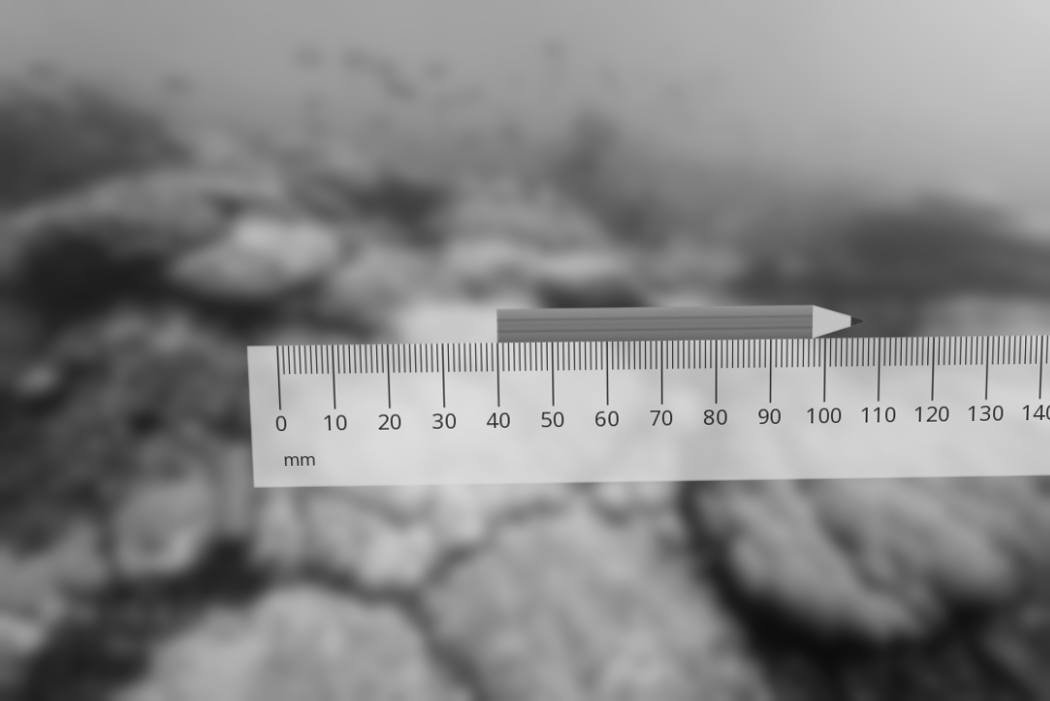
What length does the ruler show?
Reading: 67 mm
